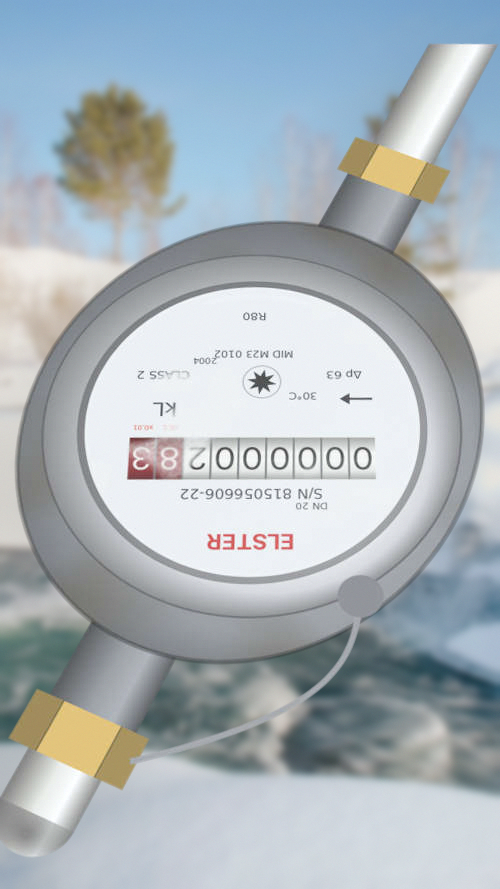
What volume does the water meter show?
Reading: 2.83 kL
